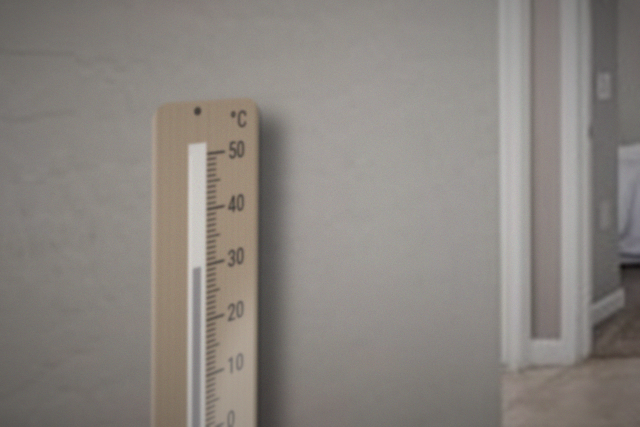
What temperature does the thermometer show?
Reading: 30 °C
